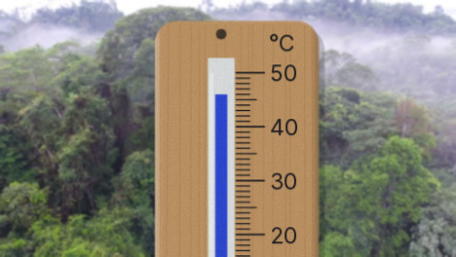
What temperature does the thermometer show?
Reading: 46 °C
